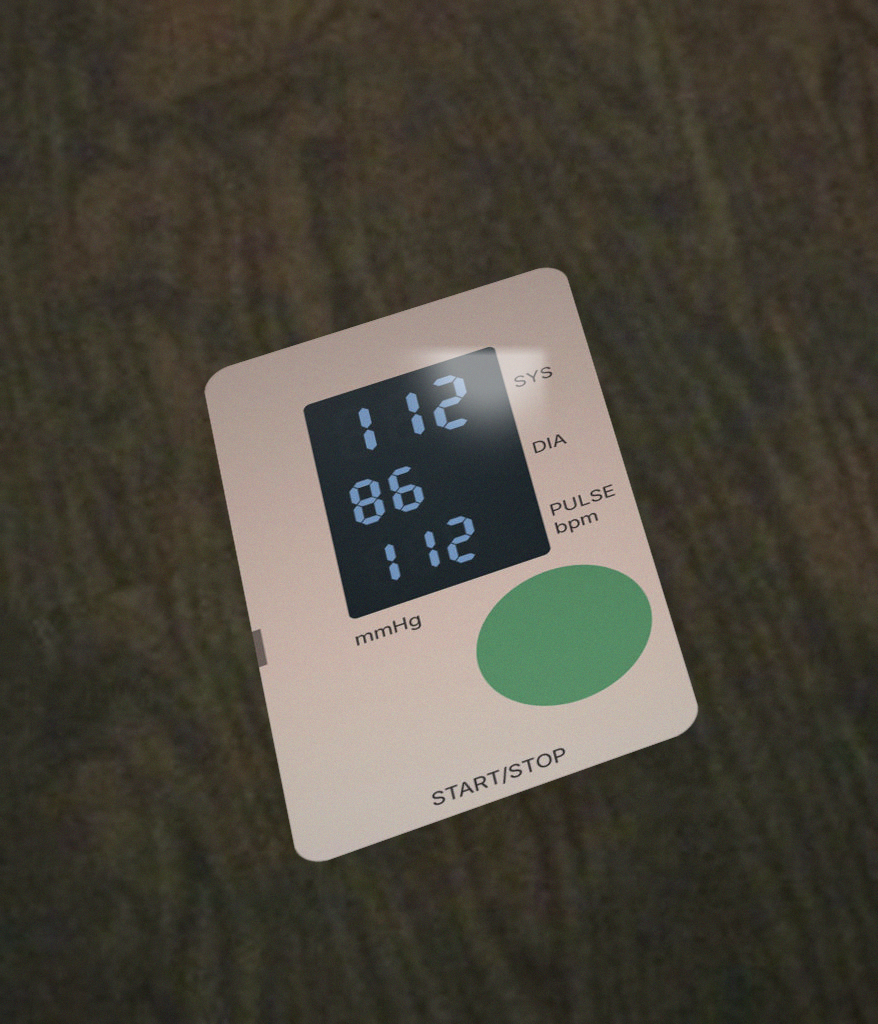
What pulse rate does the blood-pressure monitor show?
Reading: 112 bpm
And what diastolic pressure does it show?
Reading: 86 mmHg
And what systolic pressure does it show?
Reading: 112 mmHg
